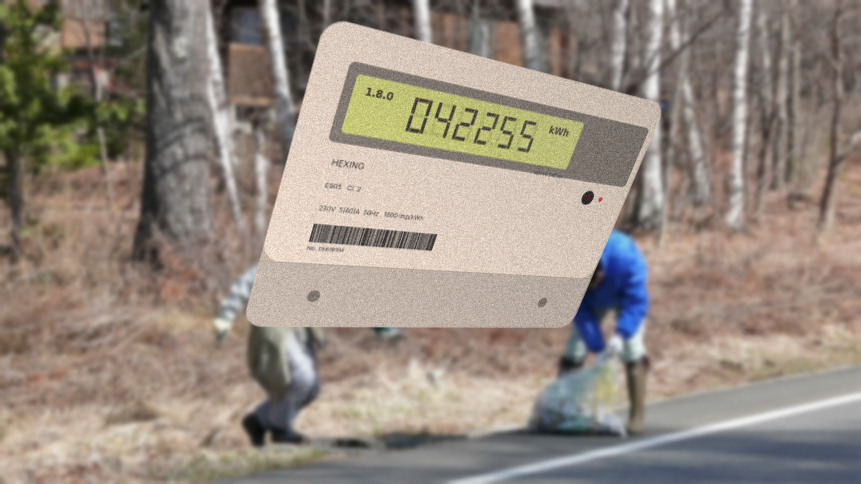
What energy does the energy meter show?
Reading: 42255 kWh
